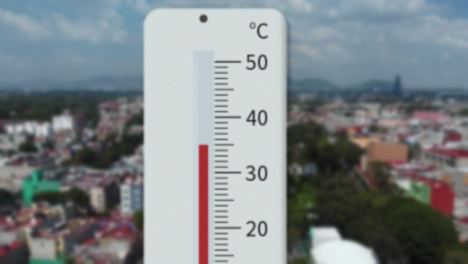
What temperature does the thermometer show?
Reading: 35 °C
